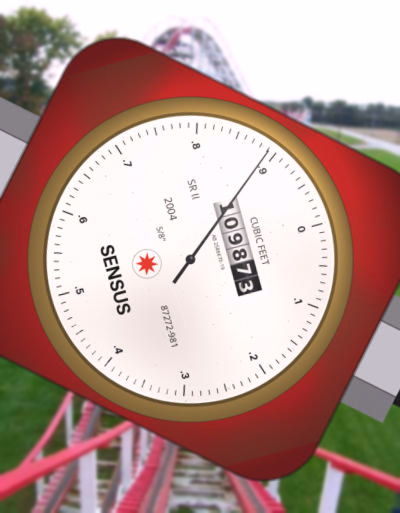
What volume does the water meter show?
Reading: 109872.89 ft³
